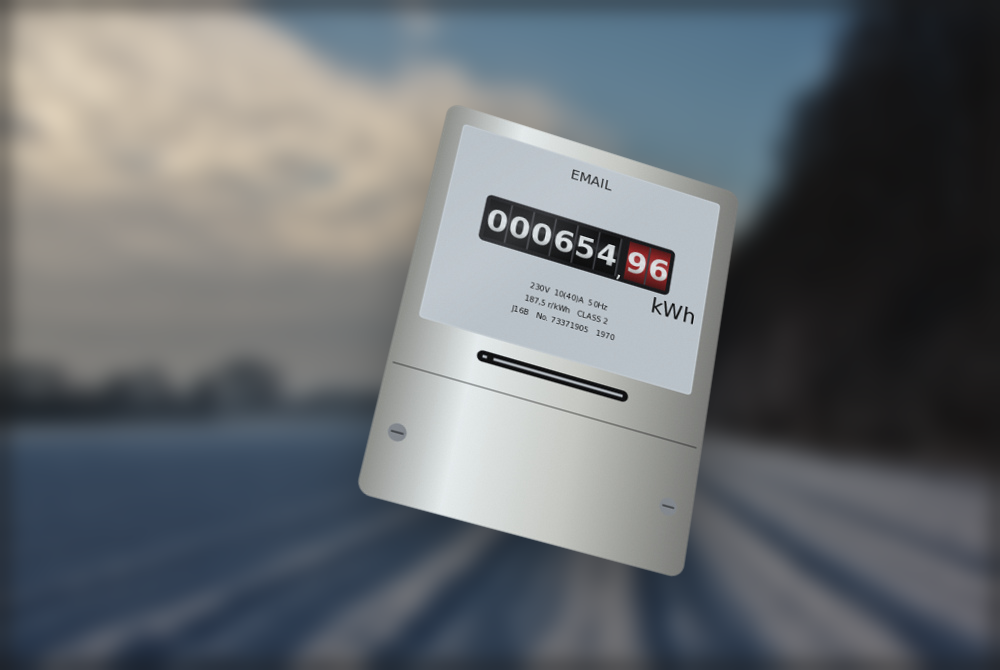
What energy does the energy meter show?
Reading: 654.96 kWh
